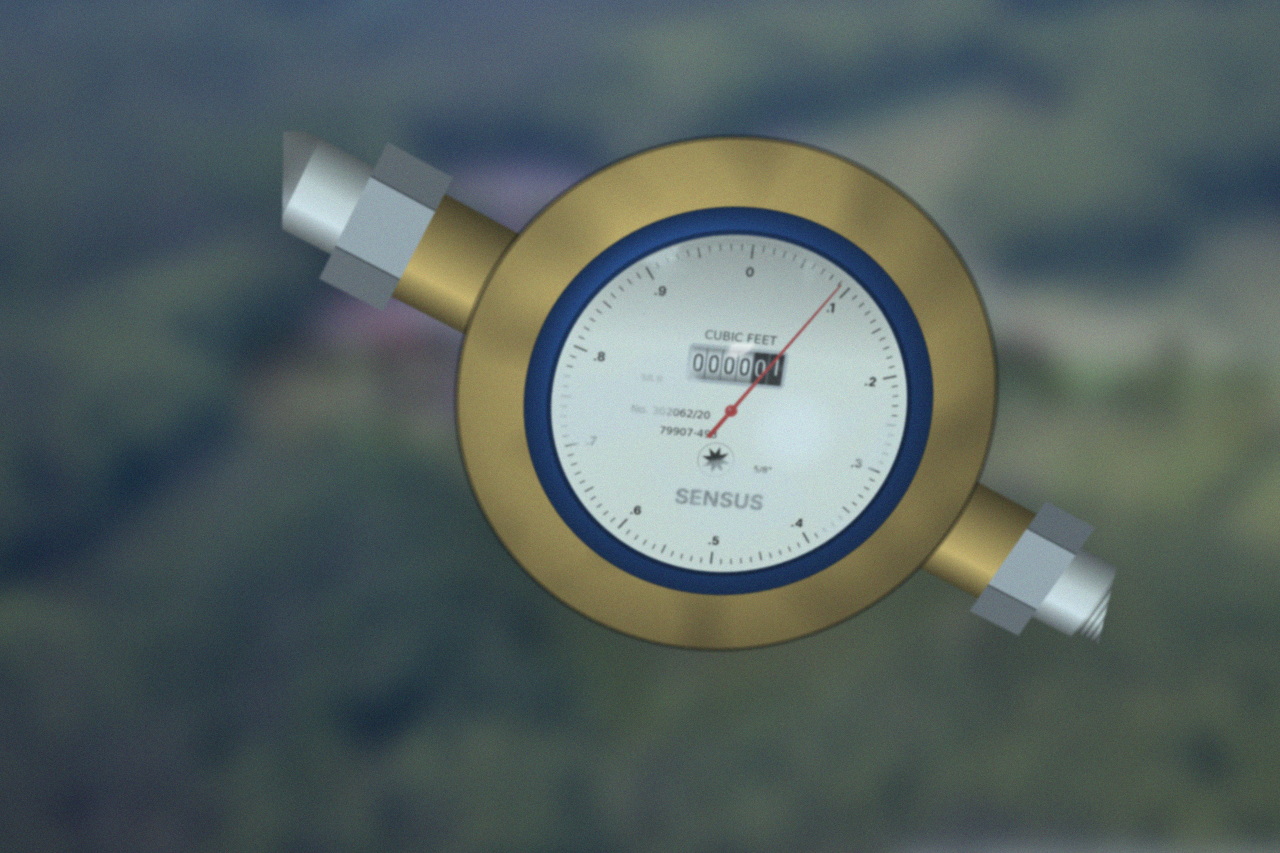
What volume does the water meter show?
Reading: 1.09 ft³
